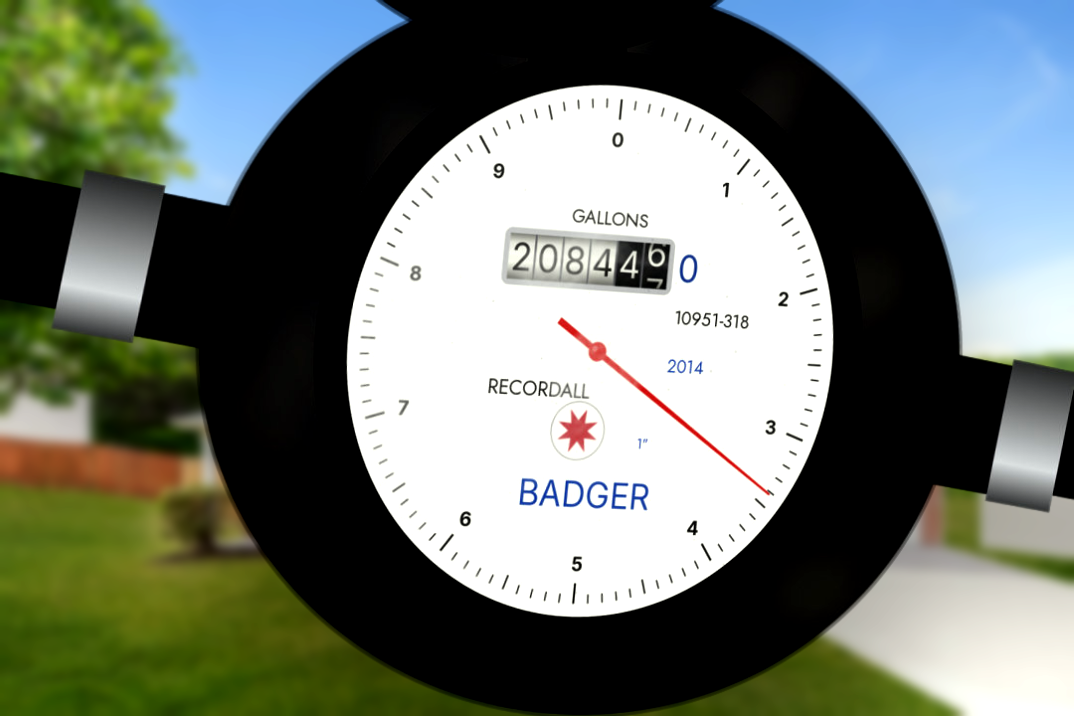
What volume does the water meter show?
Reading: 2084463.4 gal
